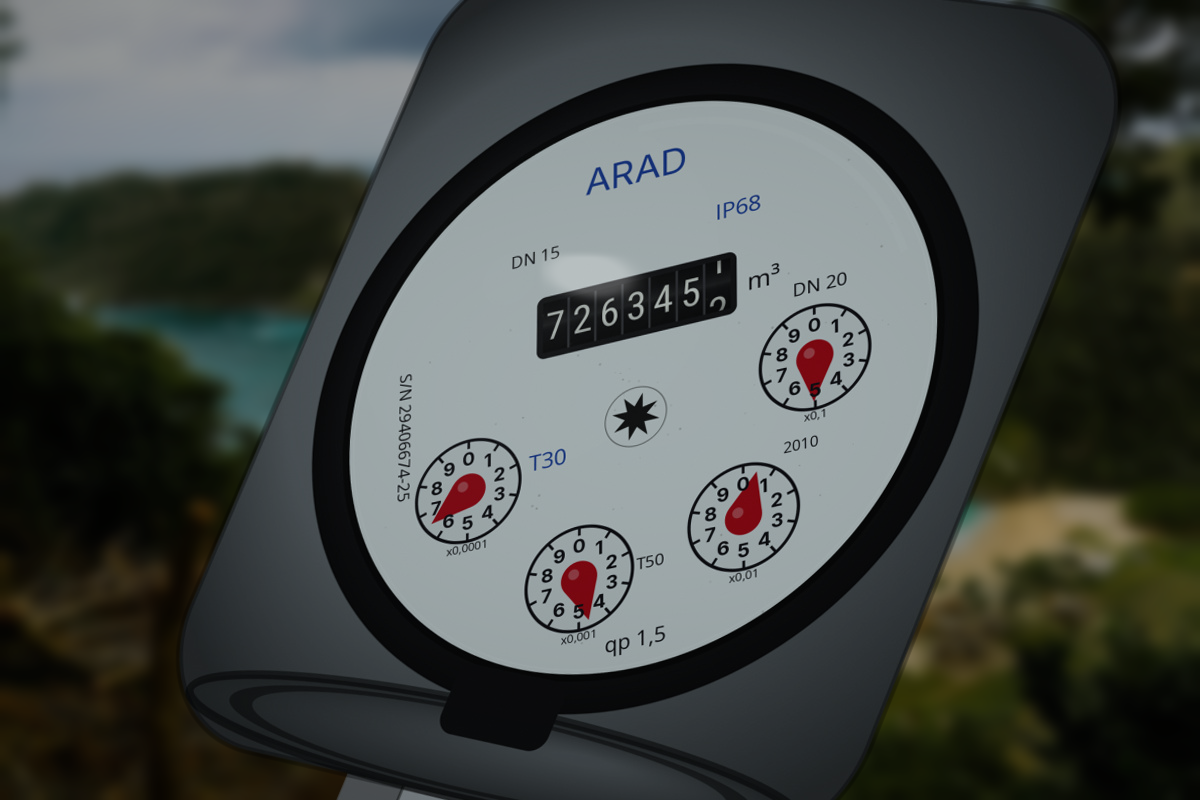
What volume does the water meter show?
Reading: 7263451.5046 m³
